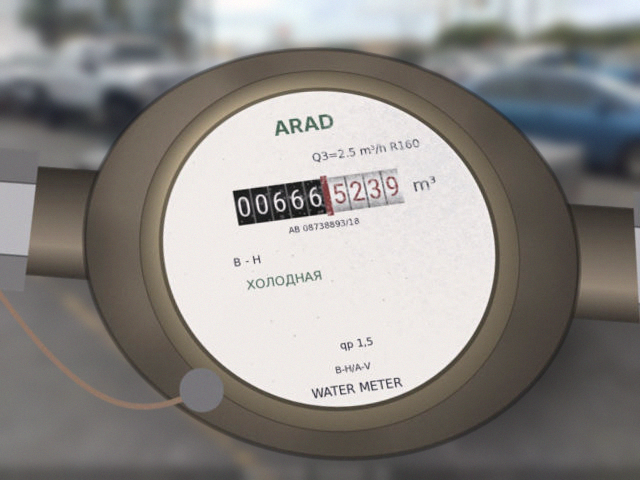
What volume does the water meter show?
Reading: 666.5239 m³
